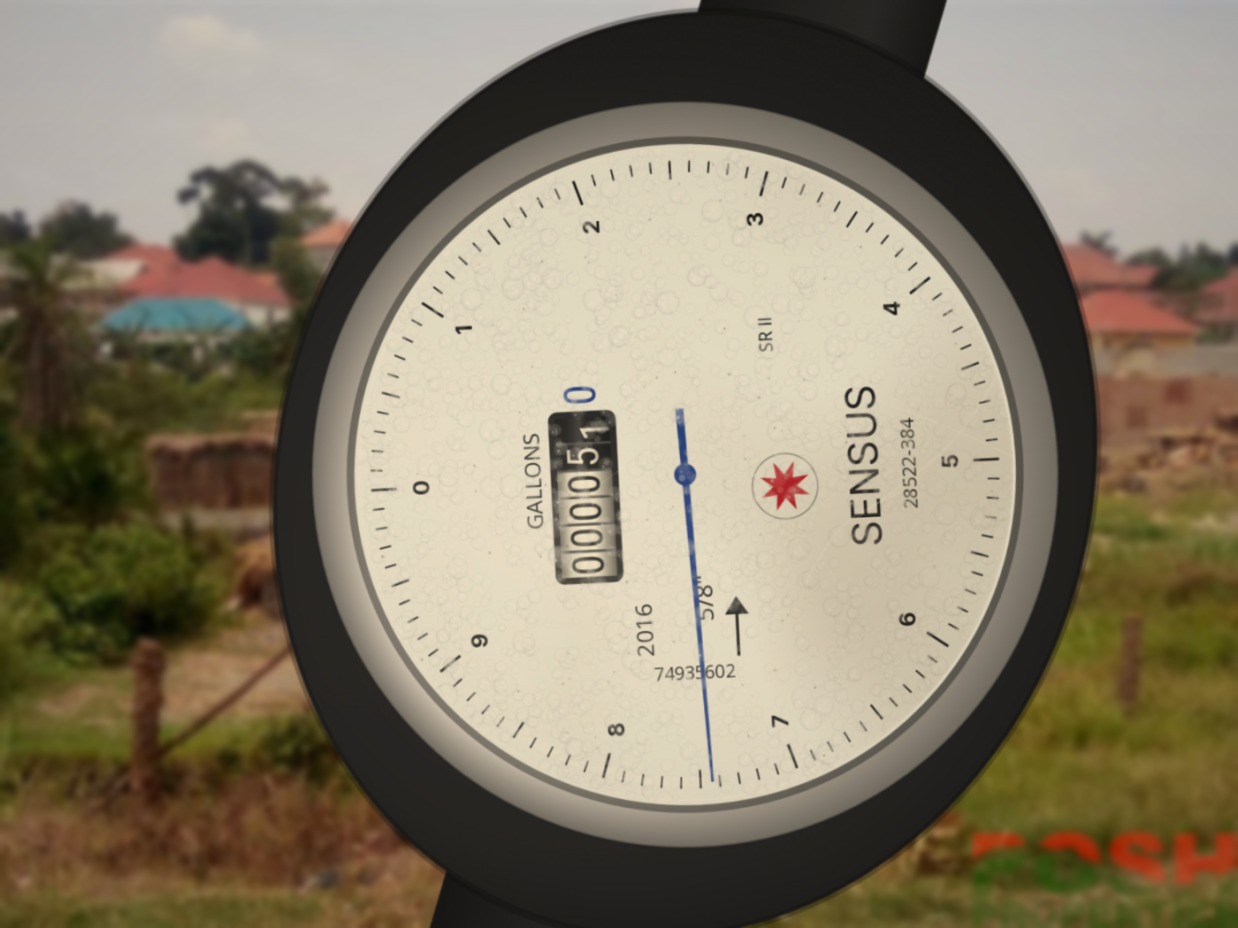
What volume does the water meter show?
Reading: 507.4 gal
